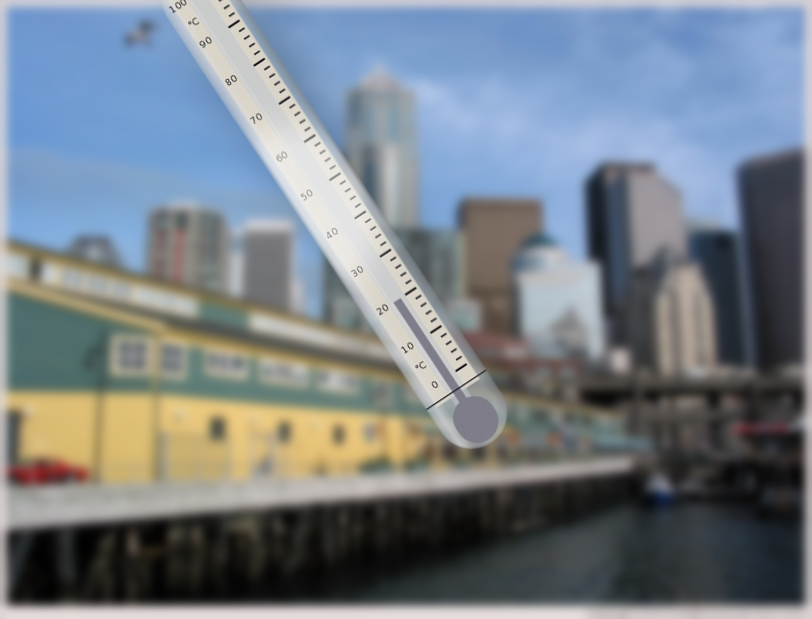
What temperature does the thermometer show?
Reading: 20 °C
